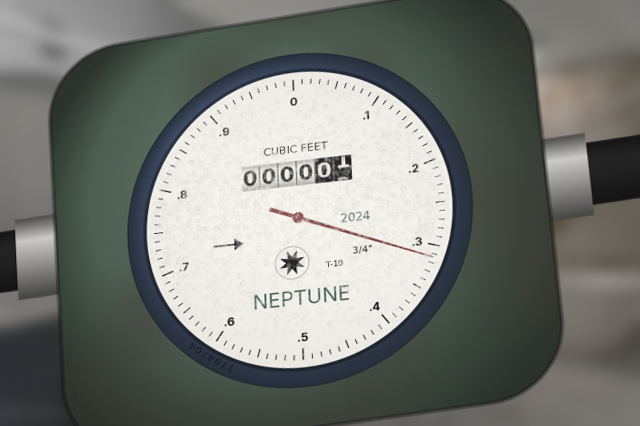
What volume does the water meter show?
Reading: 1.31 ft³
